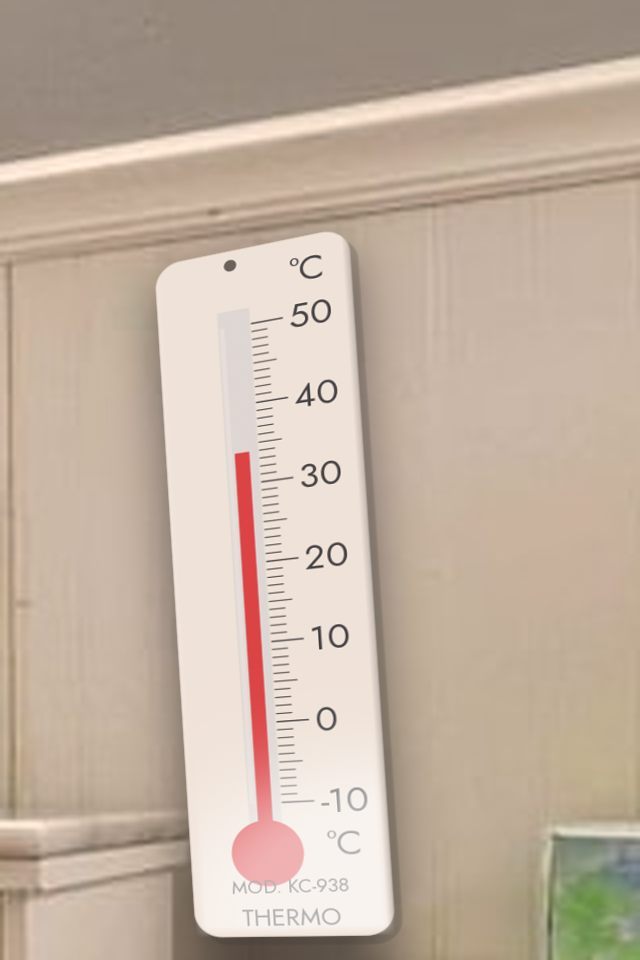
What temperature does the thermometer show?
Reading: 34 °C
